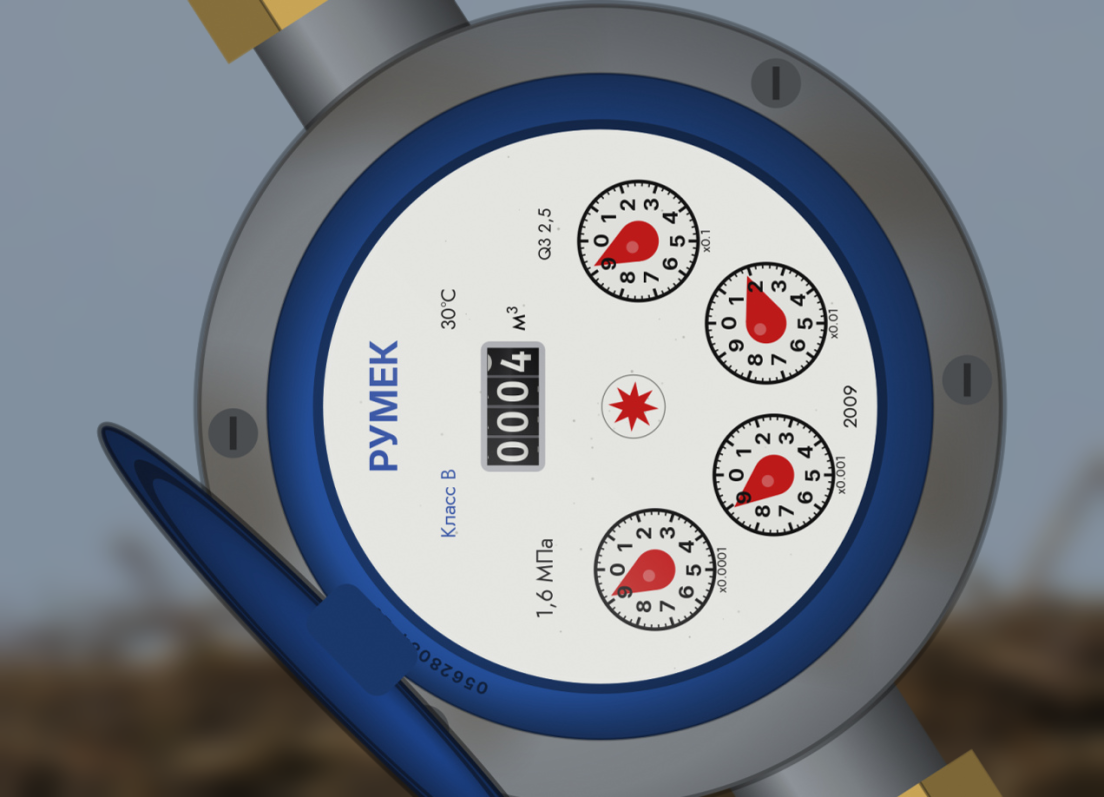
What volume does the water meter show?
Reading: 3.9189 m³
